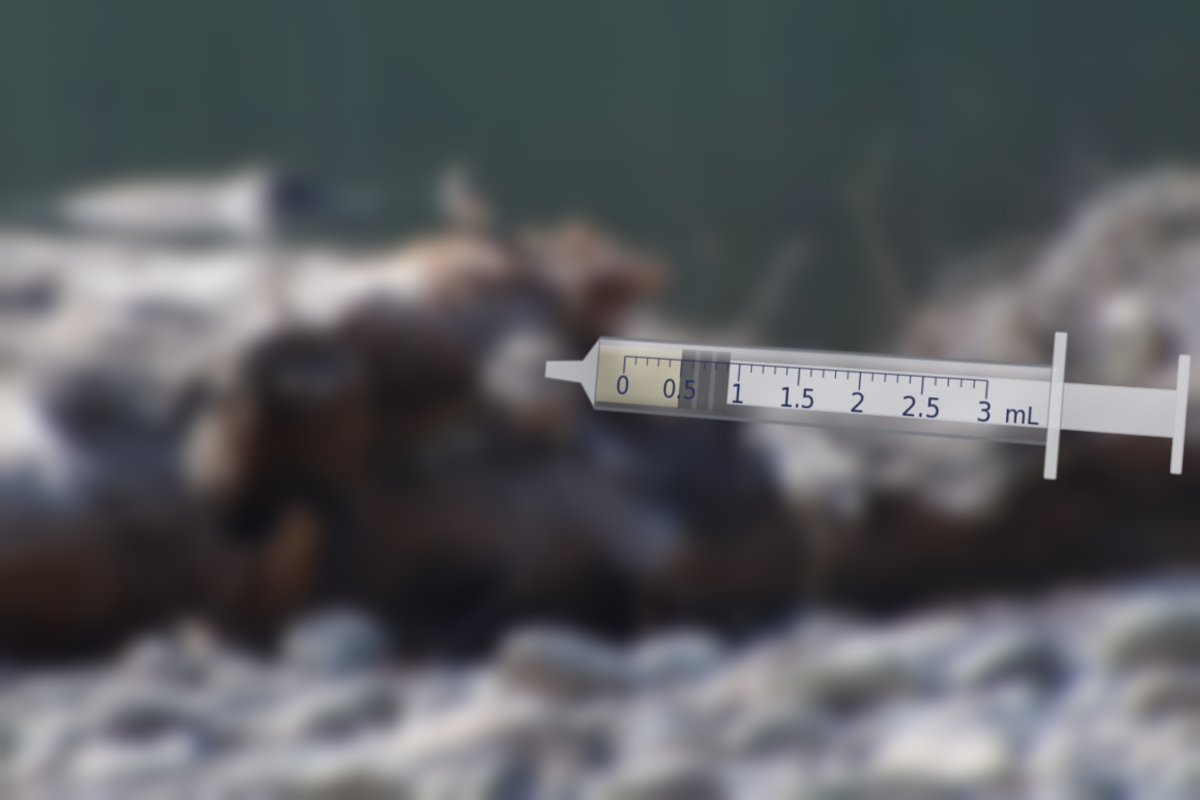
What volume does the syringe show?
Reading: 0.5 mL
